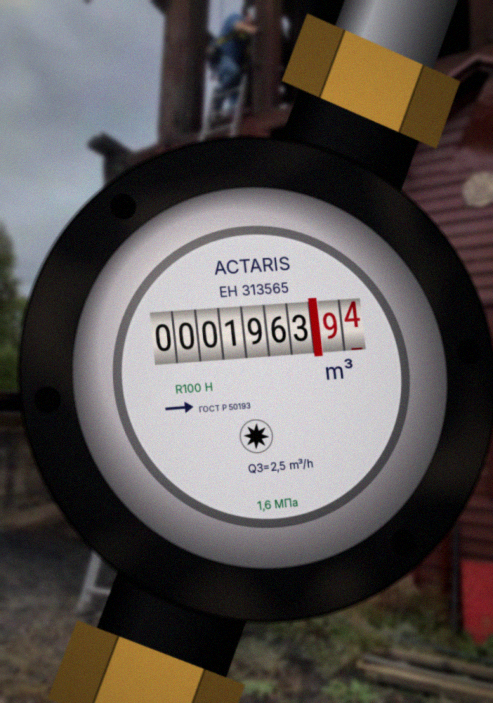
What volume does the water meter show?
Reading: 1963.94 m³
